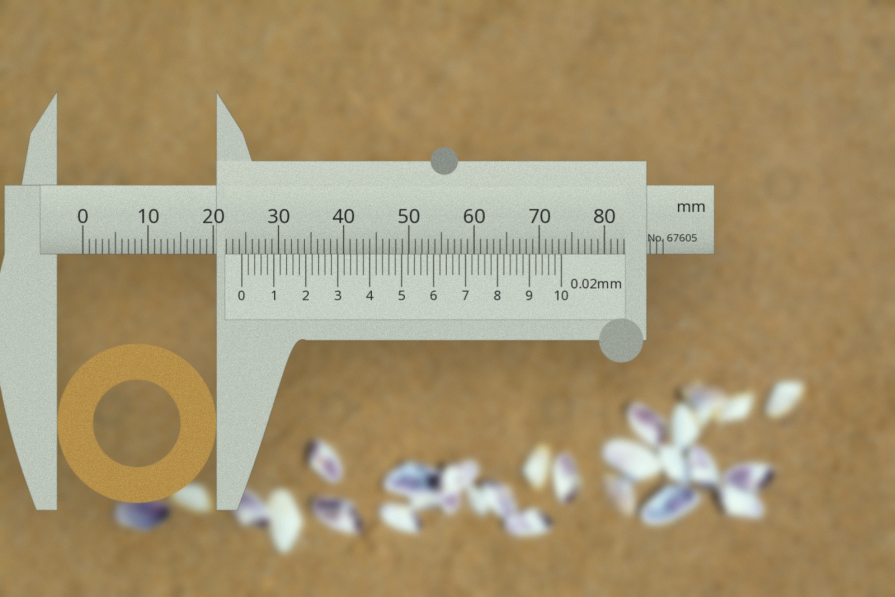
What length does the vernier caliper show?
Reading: 24.4 mm
